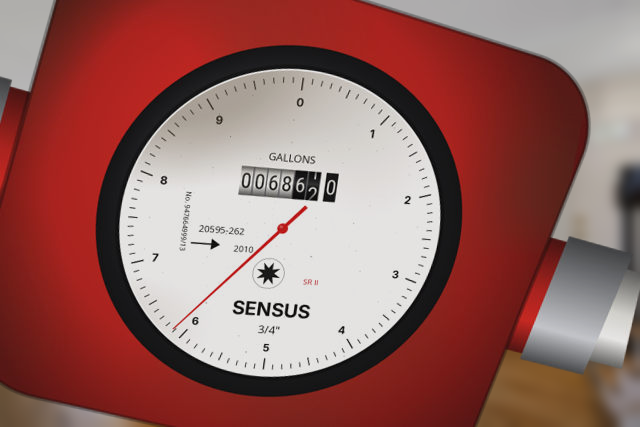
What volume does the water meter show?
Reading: 68616.1 gal
